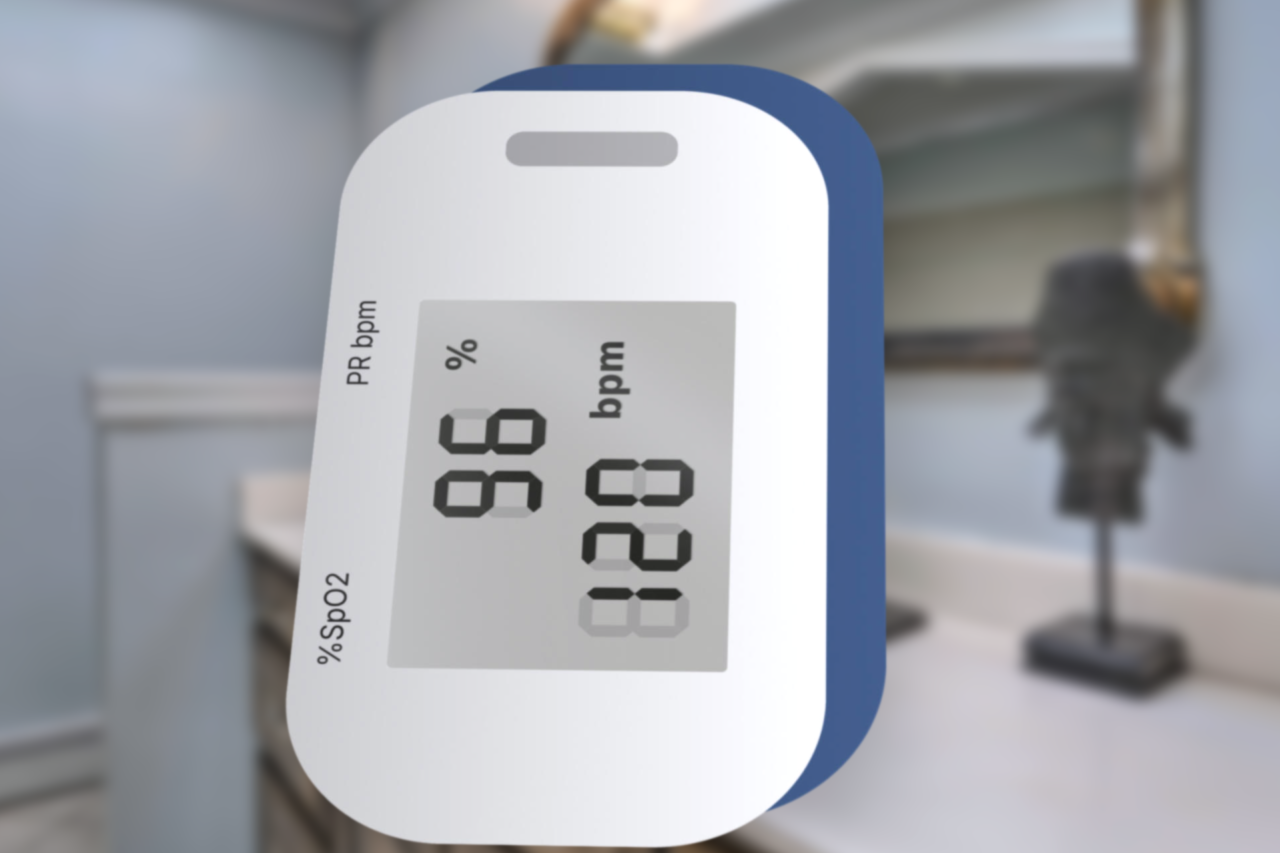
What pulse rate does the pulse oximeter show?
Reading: 120 bpm
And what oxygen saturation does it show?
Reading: 96 %
